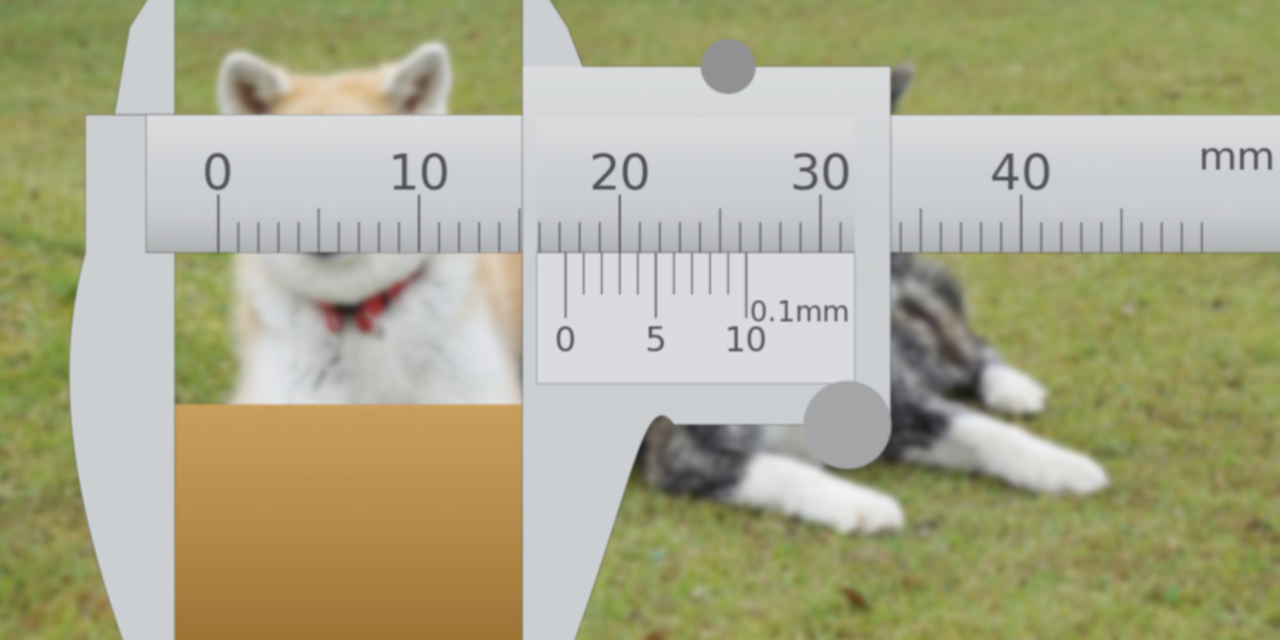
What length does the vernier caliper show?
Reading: 17.3 mm
